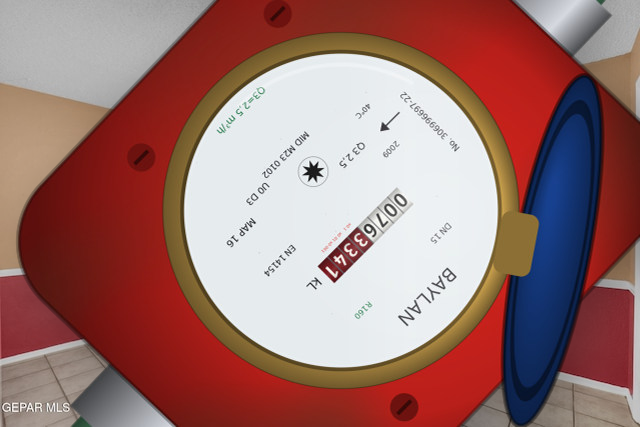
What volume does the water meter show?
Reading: 76.3341 kL
